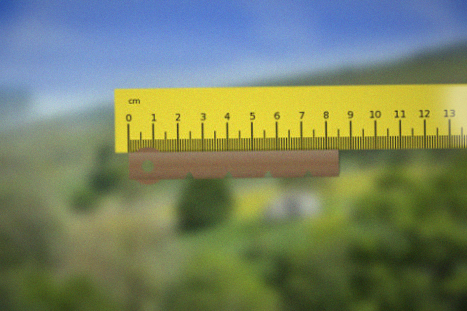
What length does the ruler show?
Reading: 8.5 cm
